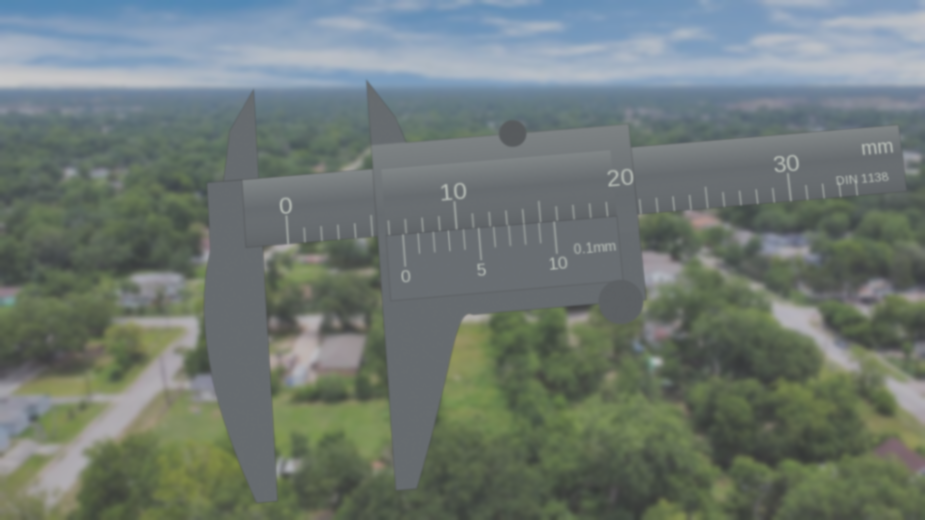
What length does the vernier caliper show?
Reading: 6.8 mm
